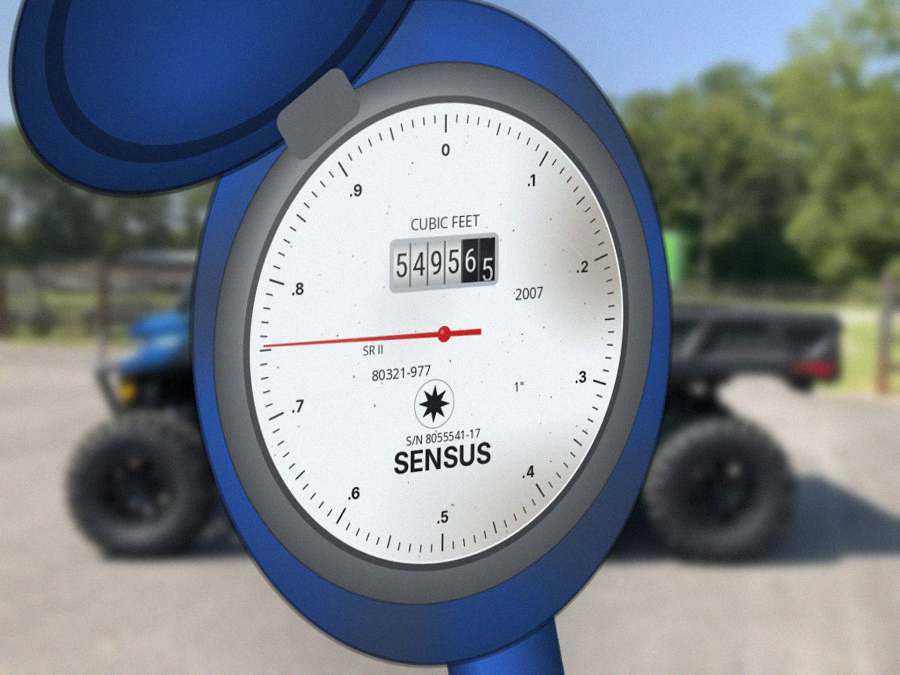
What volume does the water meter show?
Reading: 549564.75 ft³
